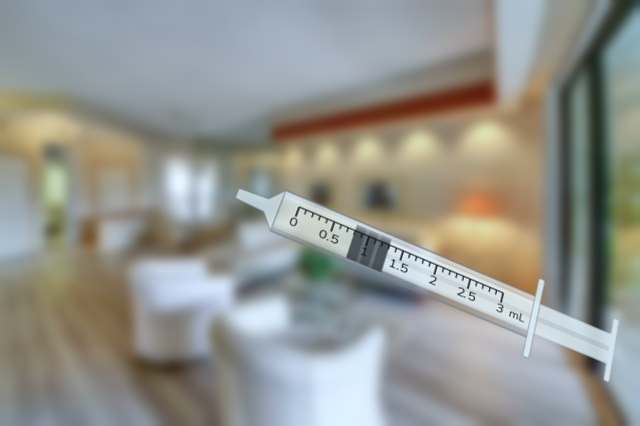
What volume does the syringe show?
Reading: 0.8 mL
